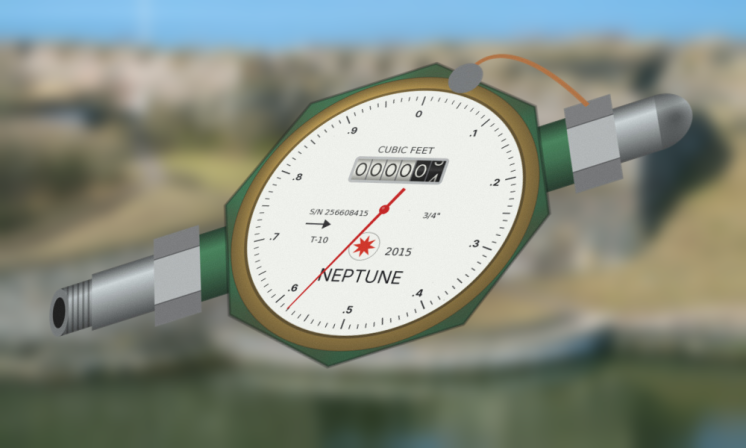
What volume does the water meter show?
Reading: 3.58 ft³
